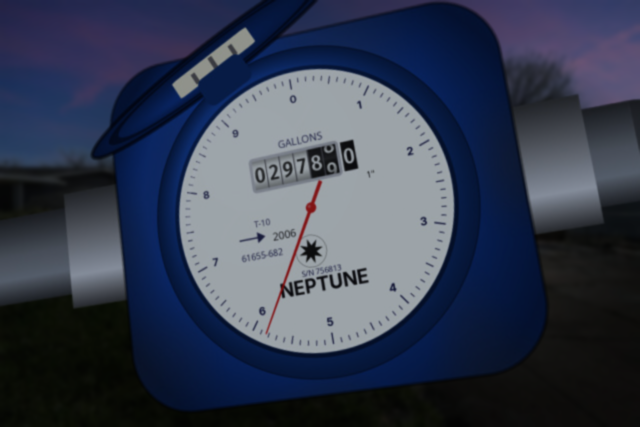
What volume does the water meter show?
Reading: 297885.8 gal
